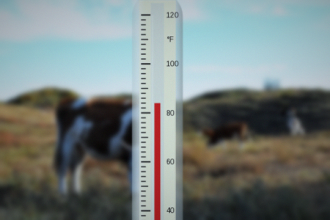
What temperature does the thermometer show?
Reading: 84 °F
